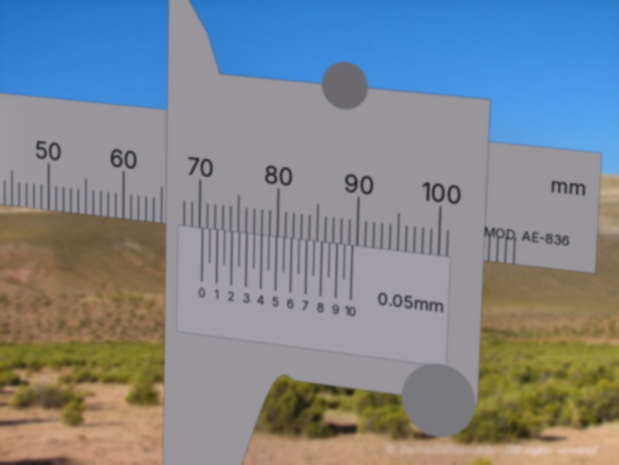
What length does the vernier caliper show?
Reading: 70.4 mm
